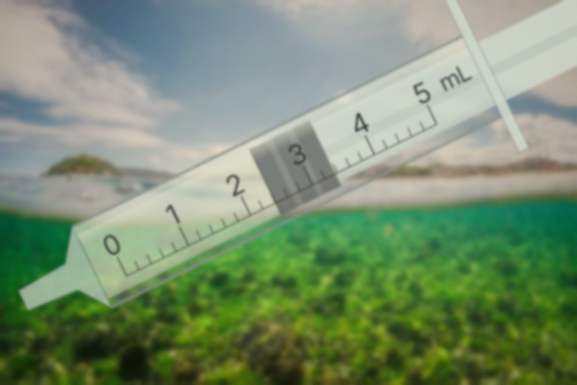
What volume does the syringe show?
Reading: 2.4 mL
